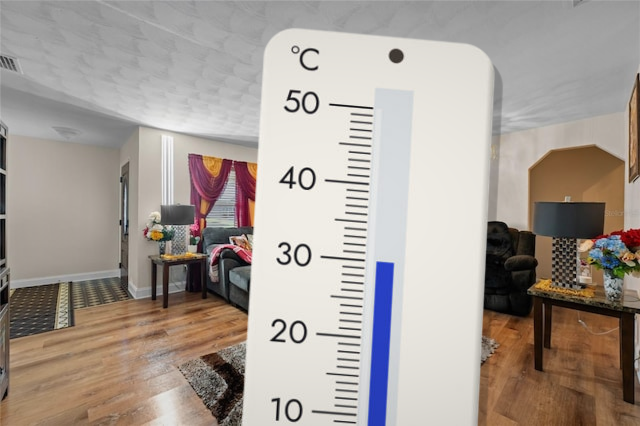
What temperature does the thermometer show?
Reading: 30 °C
